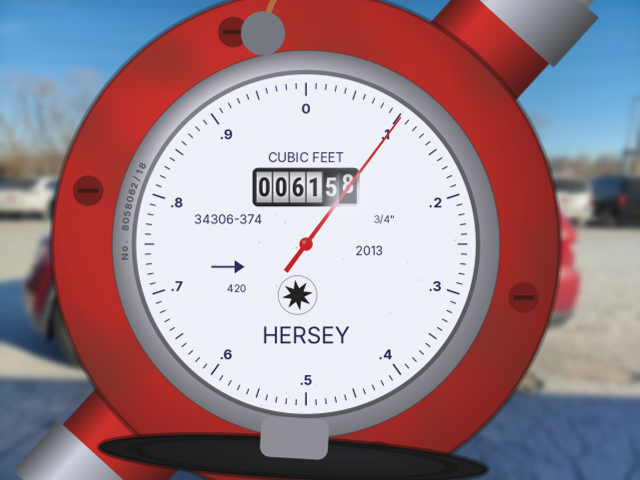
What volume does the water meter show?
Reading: 6158.10 ft³
